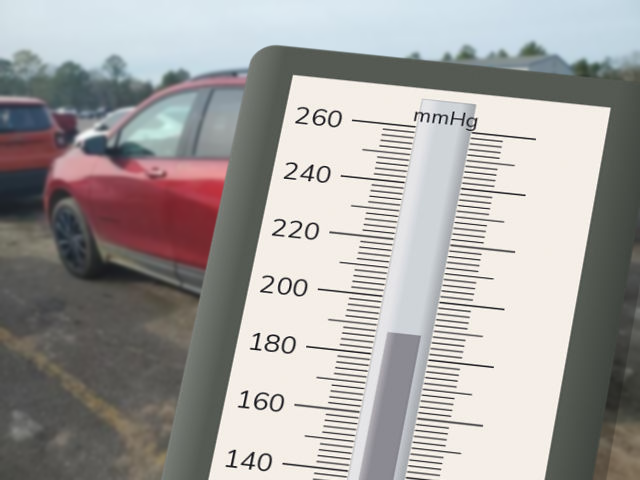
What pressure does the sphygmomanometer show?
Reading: 188 mmHg
